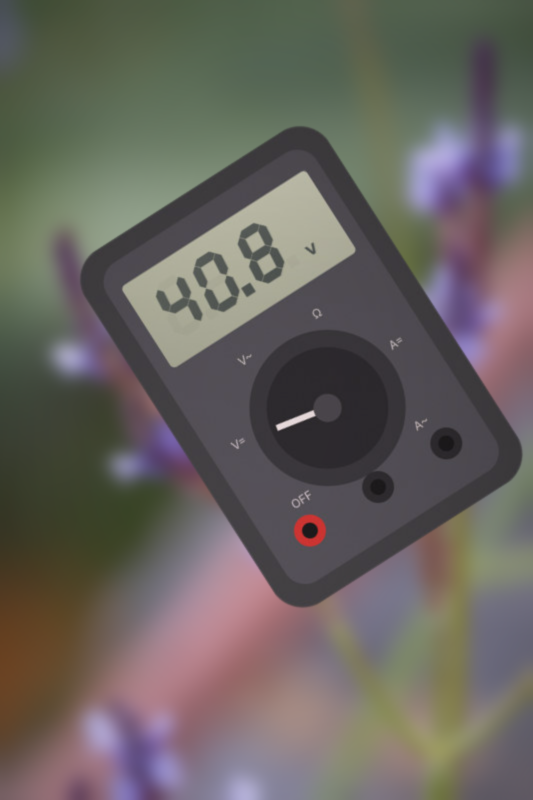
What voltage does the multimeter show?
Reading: 40.8 V
